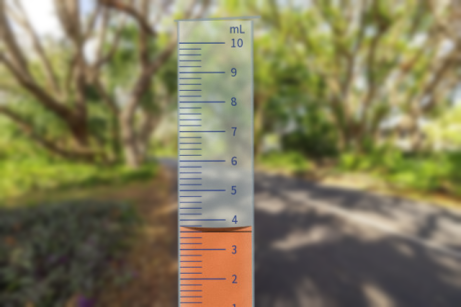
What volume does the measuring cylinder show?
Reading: 3.6 mL
